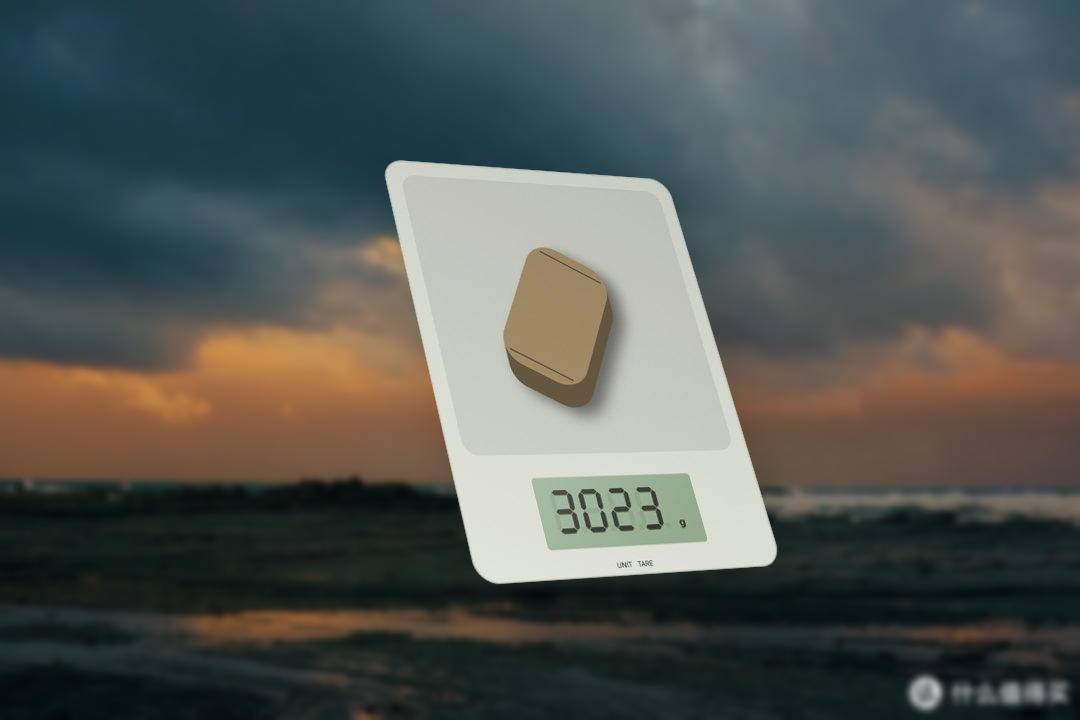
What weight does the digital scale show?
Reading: 3023 g
